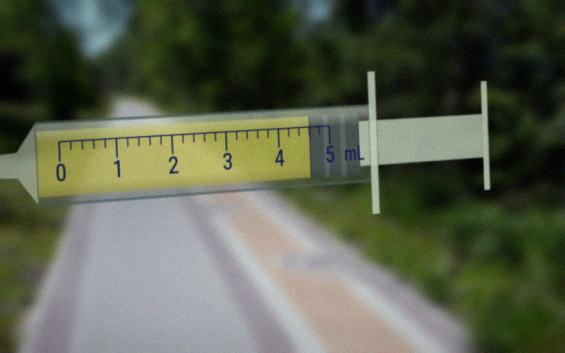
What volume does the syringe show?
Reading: 4.6 mL
